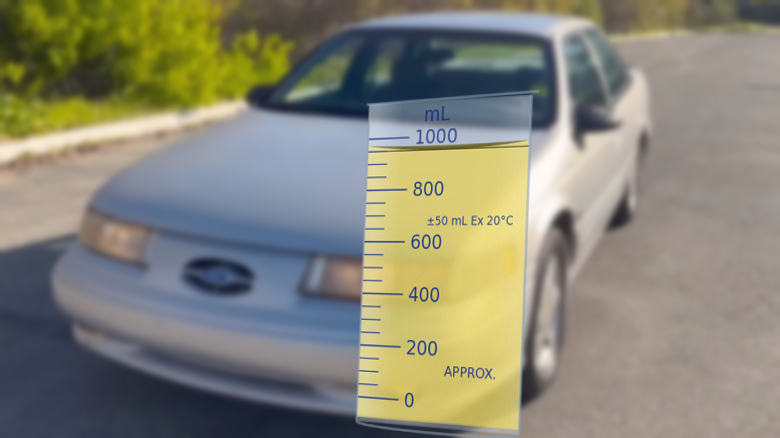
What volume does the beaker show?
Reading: 950 mL
